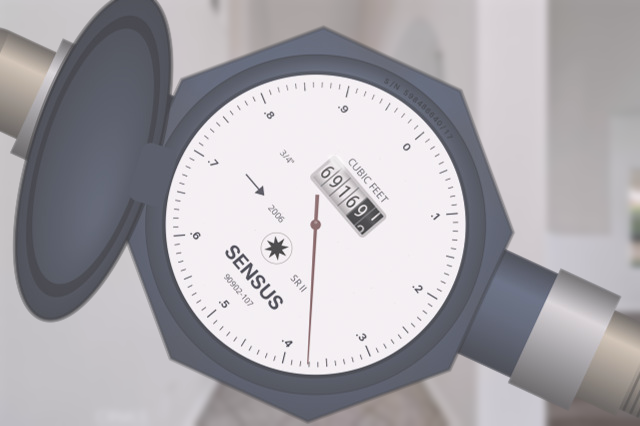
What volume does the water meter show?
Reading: 691691.37 ft³
